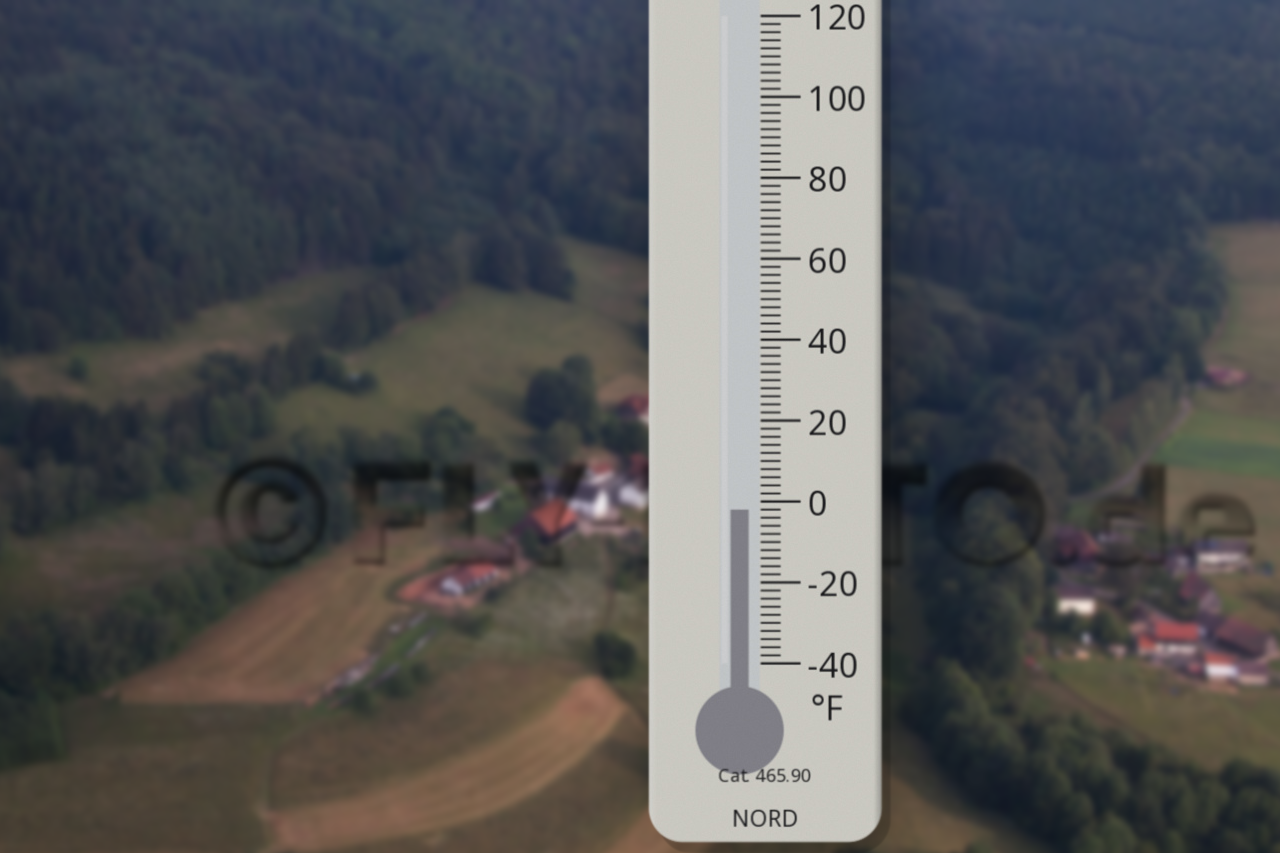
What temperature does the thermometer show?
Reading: -2 °F
